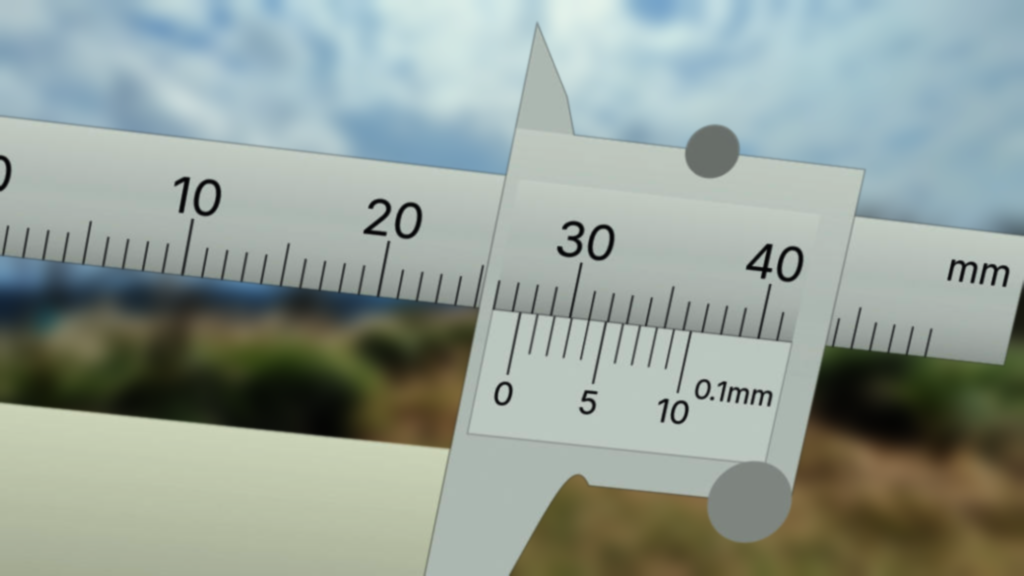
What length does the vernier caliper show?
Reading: 27.4 mm
